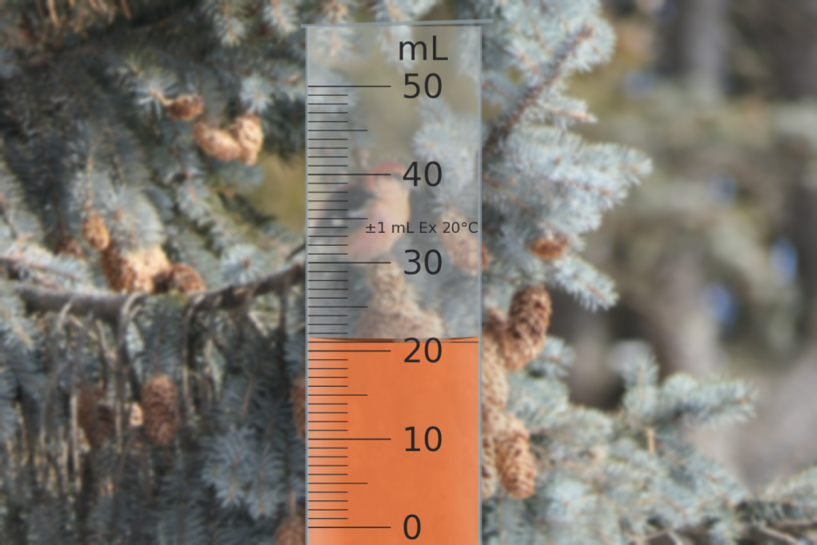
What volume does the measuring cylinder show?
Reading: 21 mL
